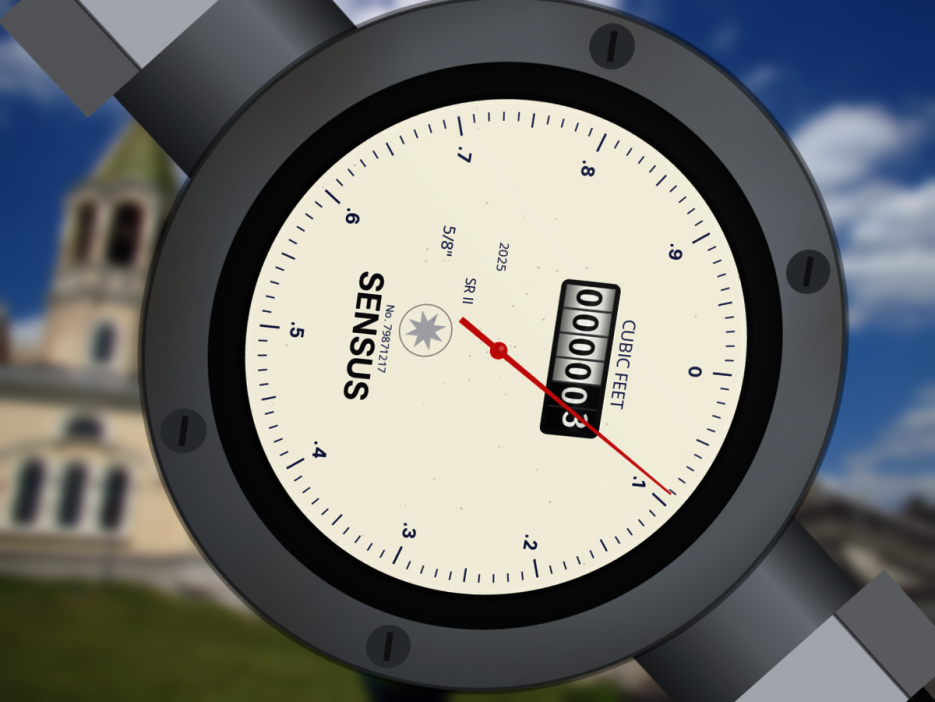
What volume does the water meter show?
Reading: 3.09 ft³
